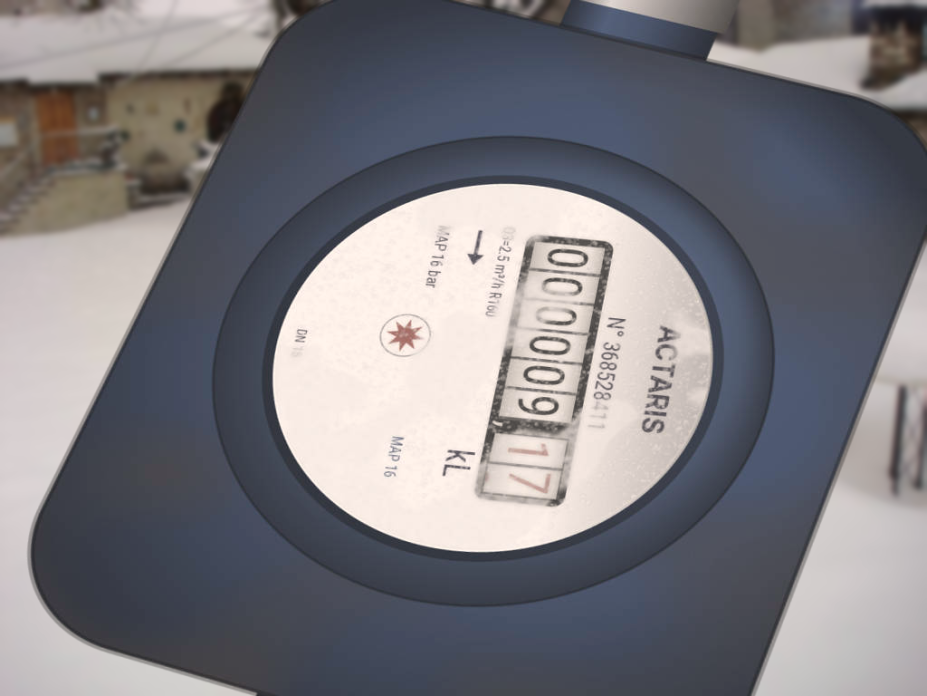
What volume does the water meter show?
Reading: 9.17 kL
